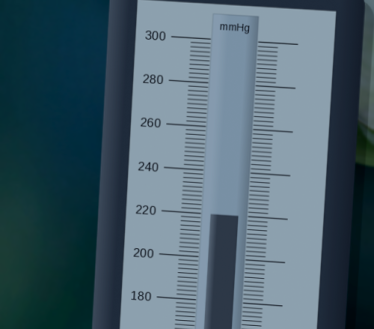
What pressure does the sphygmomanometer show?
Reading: 220 mmHg
